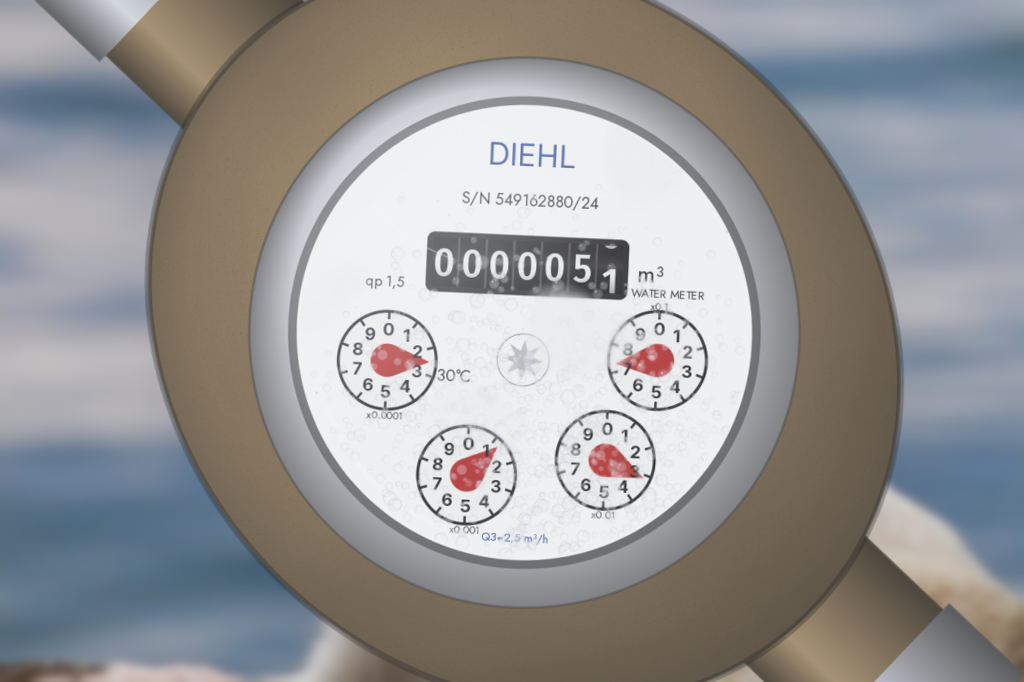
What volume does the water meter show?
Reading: 50.7312 m³
